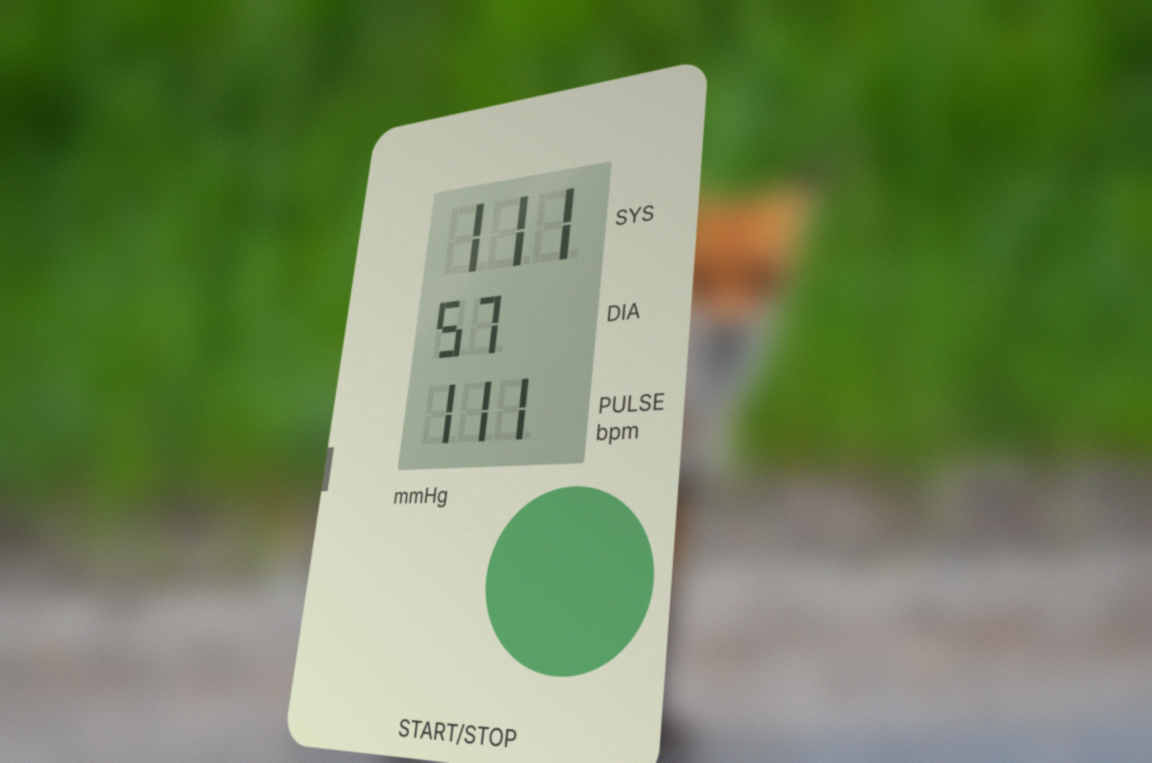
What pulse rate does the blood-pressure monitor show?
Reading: 111 bpm
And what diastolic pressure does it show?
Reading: 57 mmHg
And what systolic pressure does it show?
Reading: 111 mmHg
